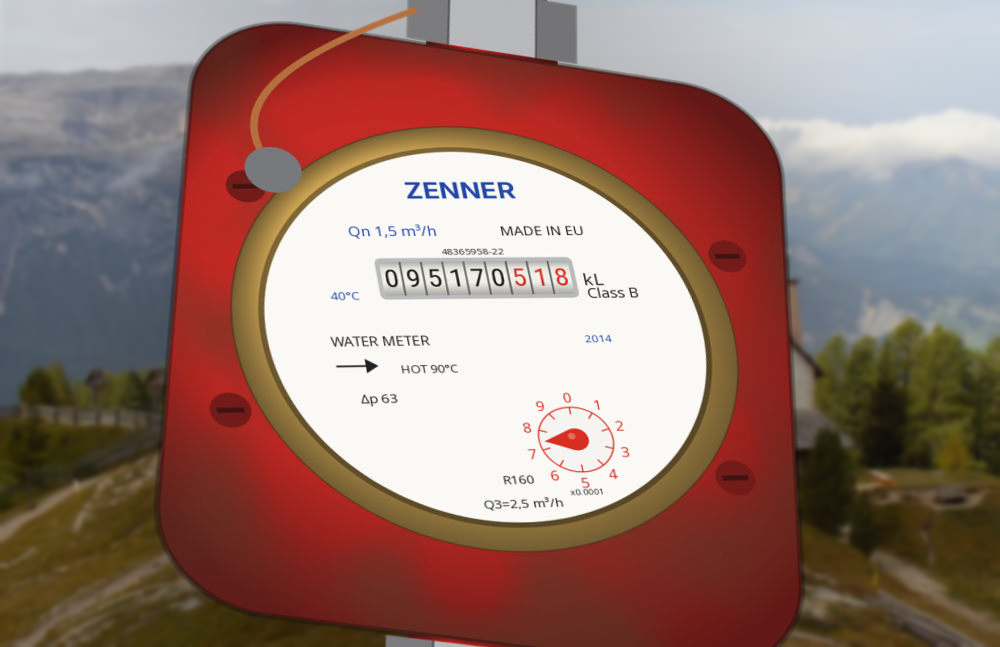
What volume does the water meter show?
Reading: 95170.5187 kL
